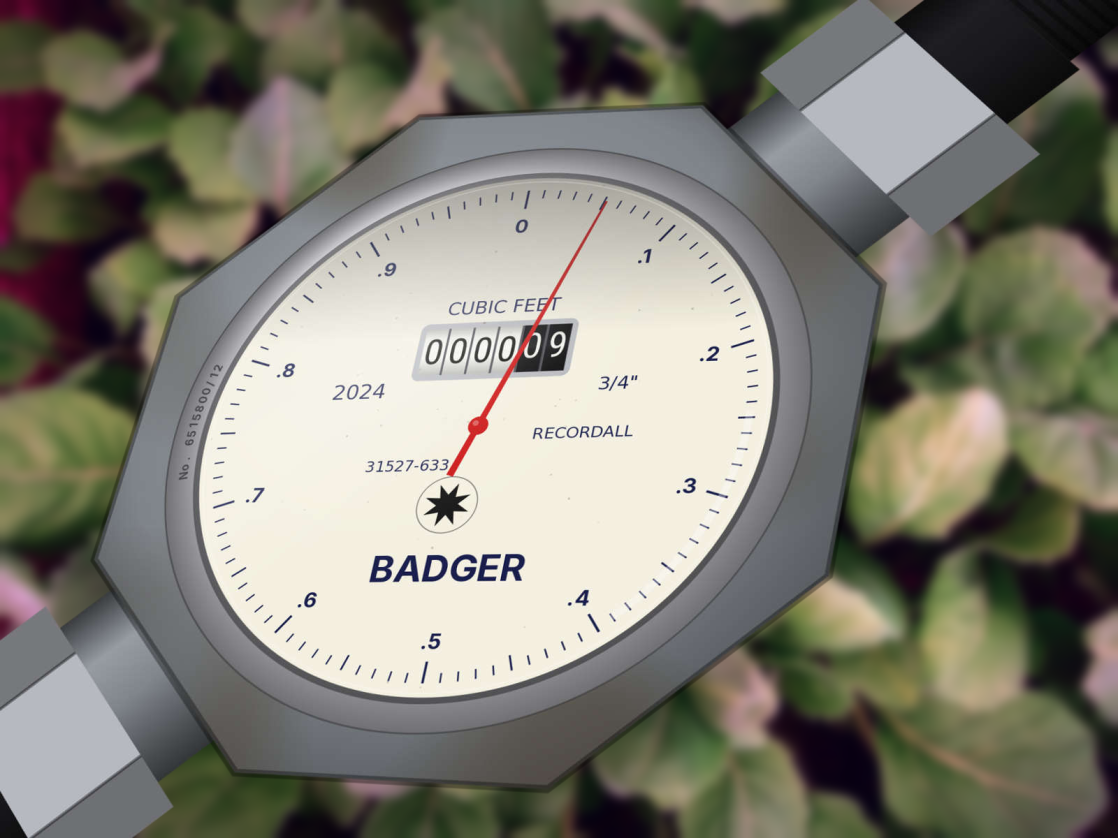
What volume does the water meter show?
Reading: 9.05 ft³
